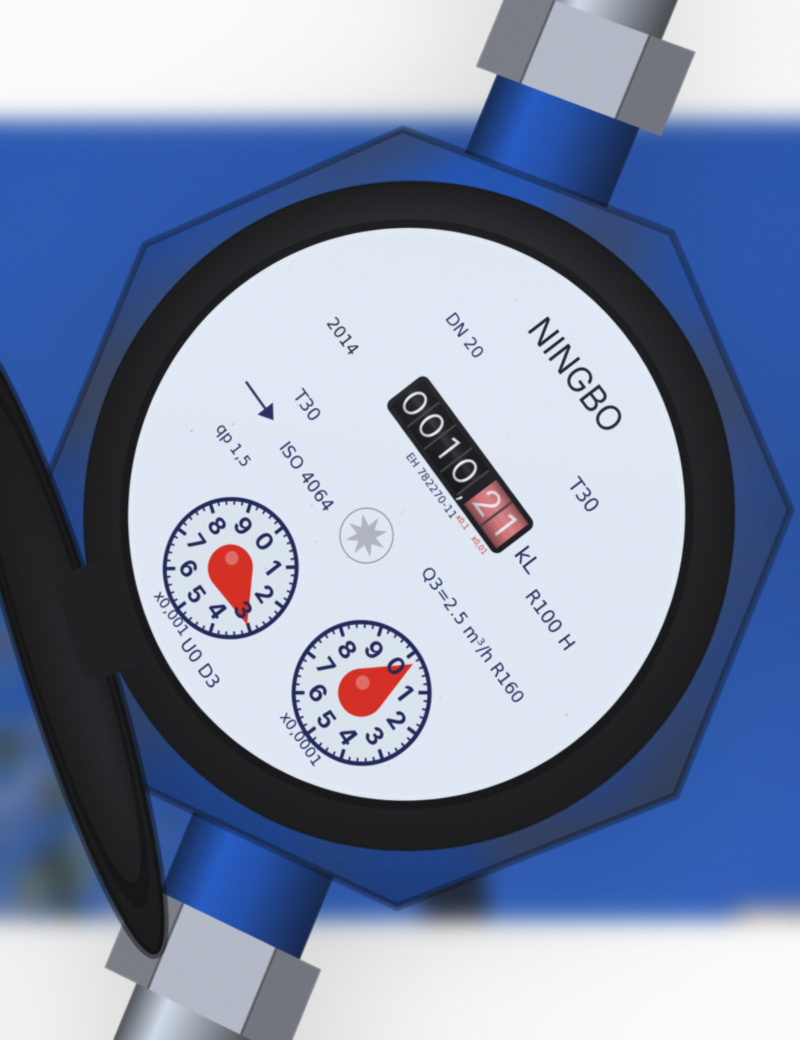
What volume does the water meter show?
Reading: 10.2130 kL
